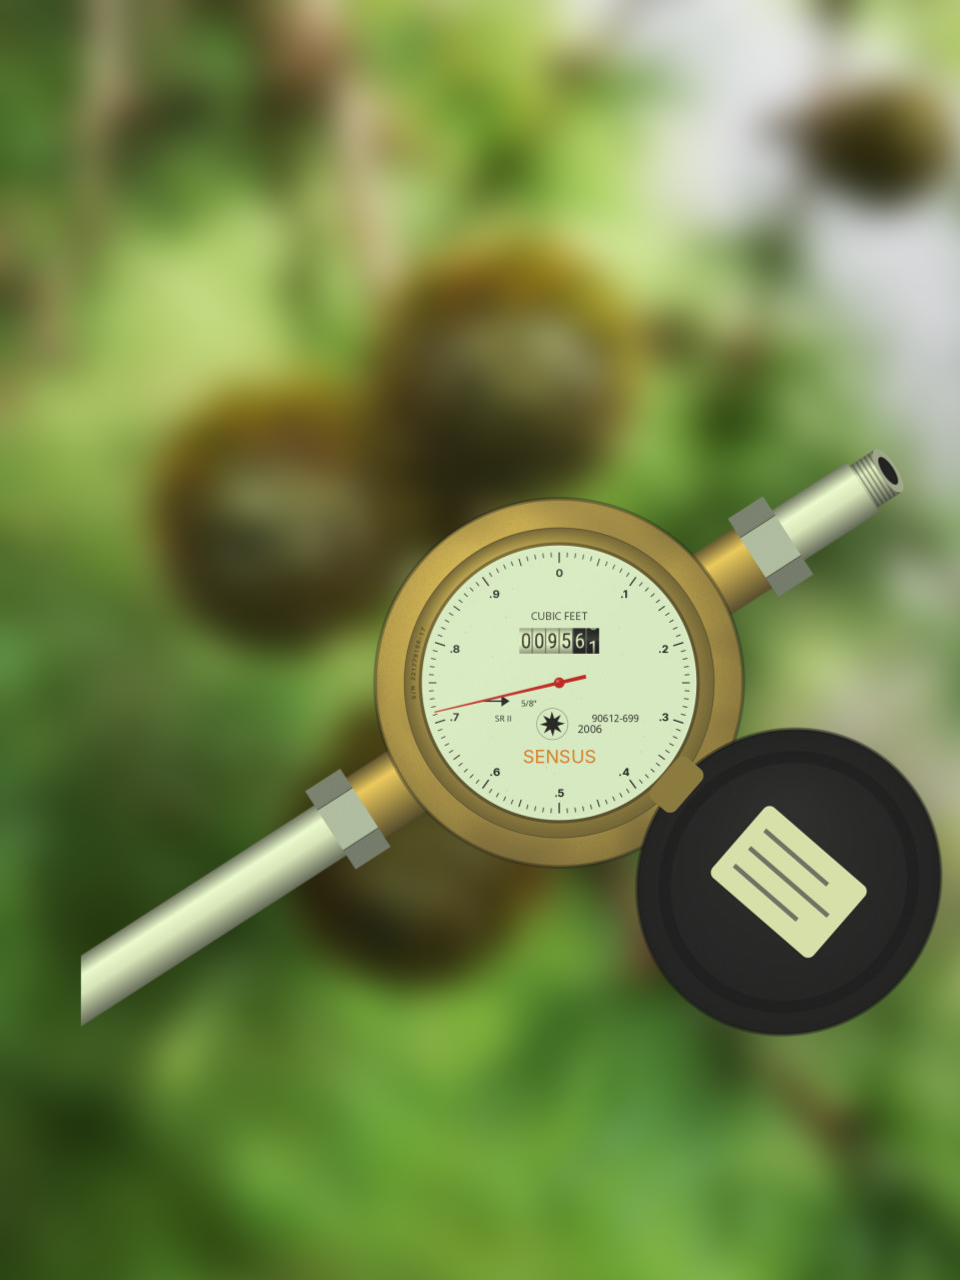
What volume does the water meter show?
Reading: 9560.71 ft³
